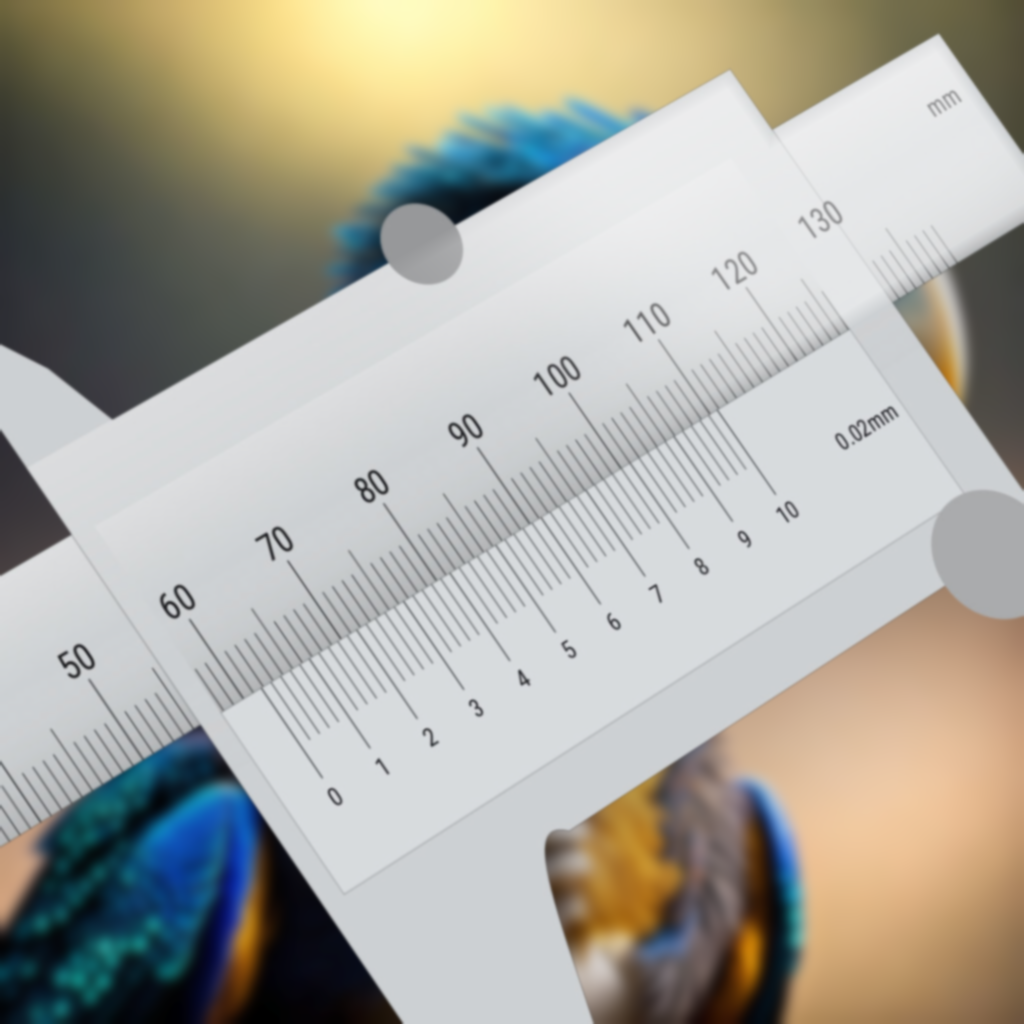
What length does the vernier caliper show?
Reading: 61.8 mm
